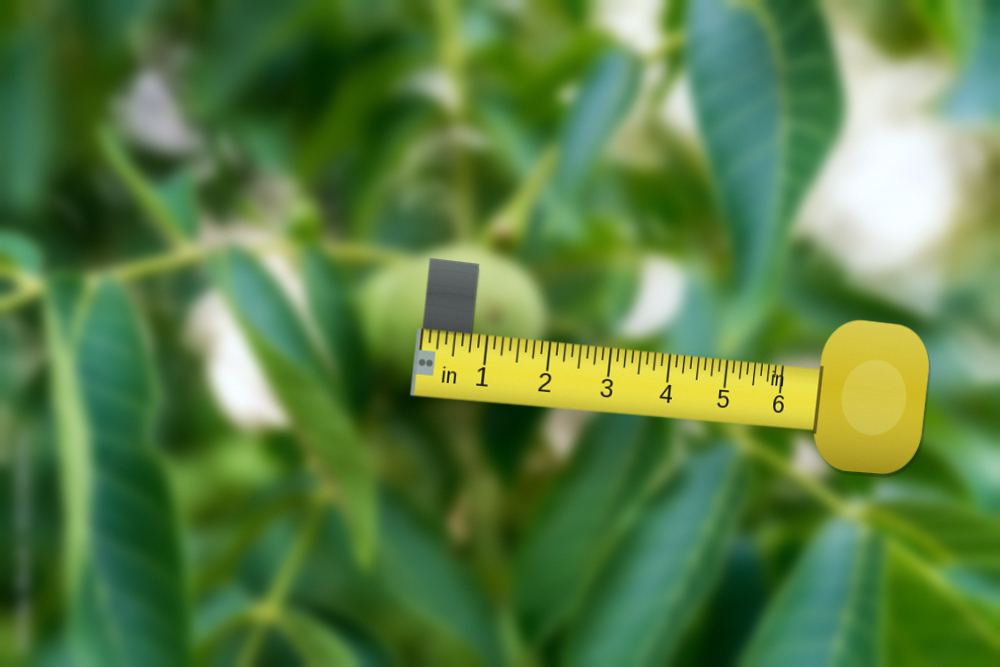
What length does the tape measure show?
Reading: 0.75 in
